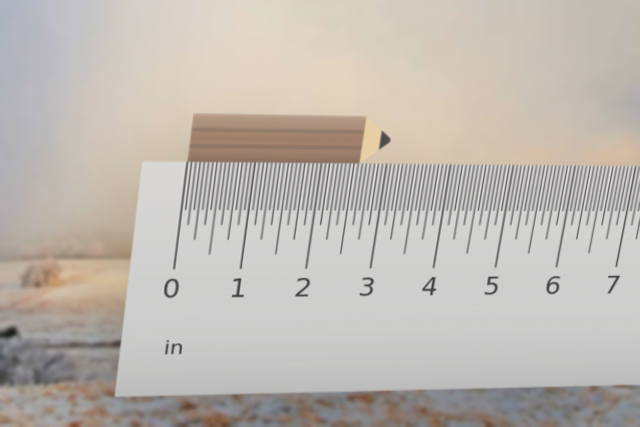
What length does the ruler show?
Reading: 3 in
